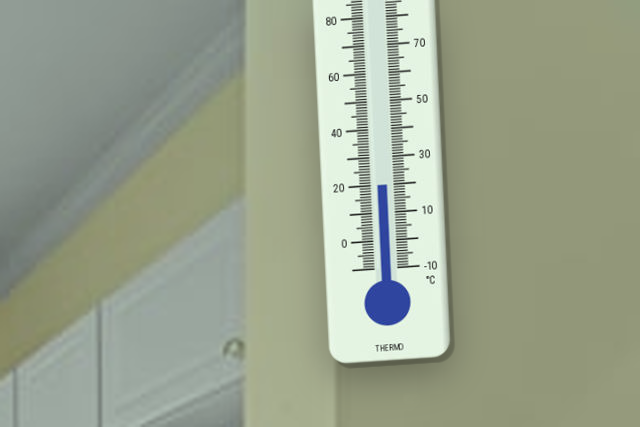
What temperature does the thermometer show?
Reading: 20 °C
